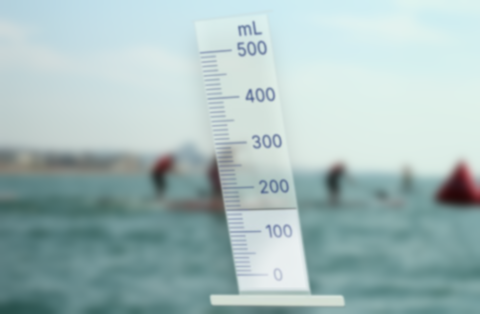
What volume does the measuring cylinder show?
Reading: 150 mL
